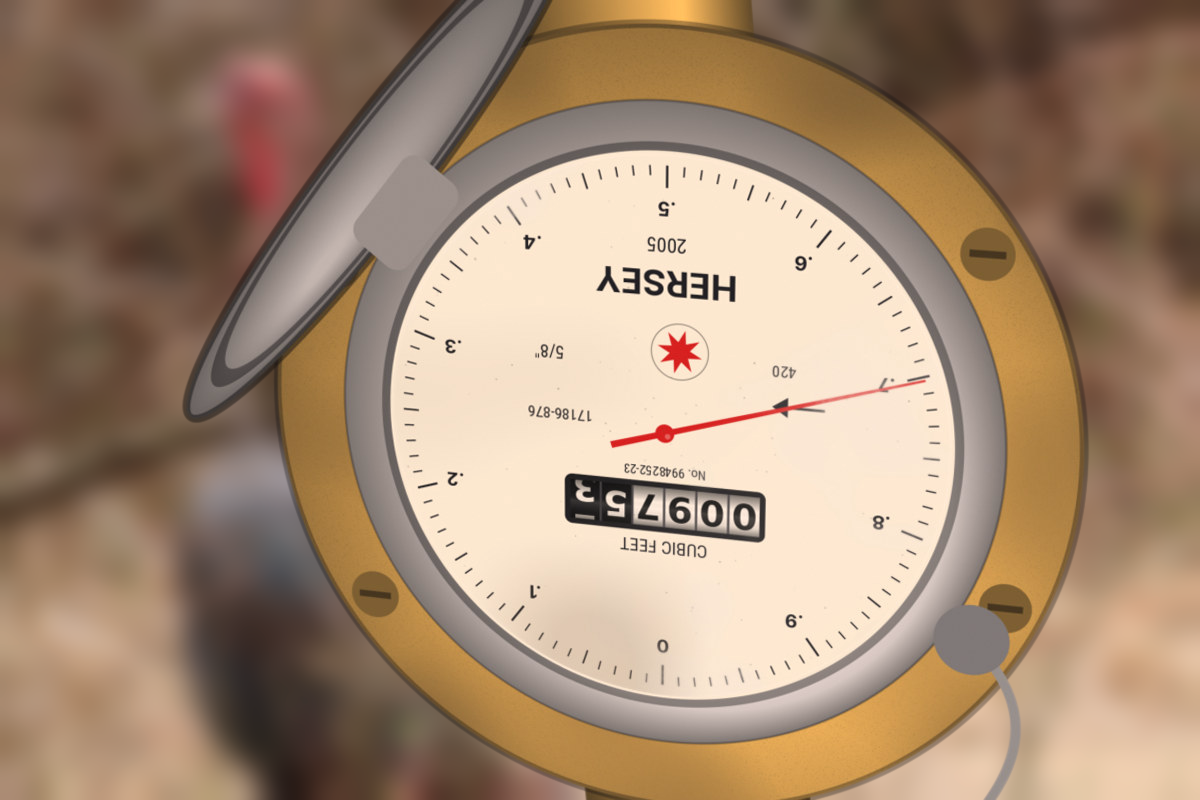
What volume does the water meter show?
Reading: 9752.70 ft³
